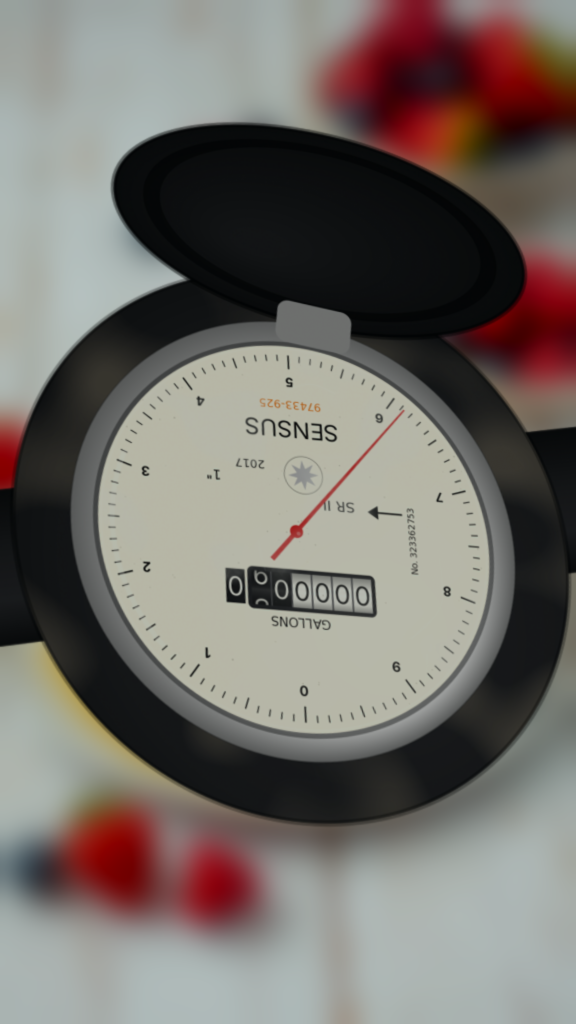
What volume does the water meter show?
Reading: 86.1 gal
